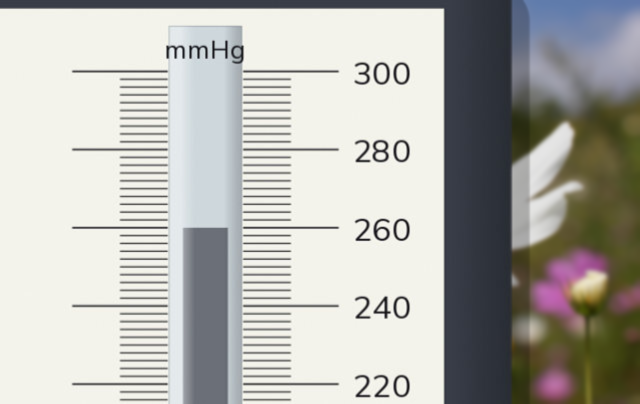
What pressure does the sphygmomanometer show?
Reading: 260 mmHg
